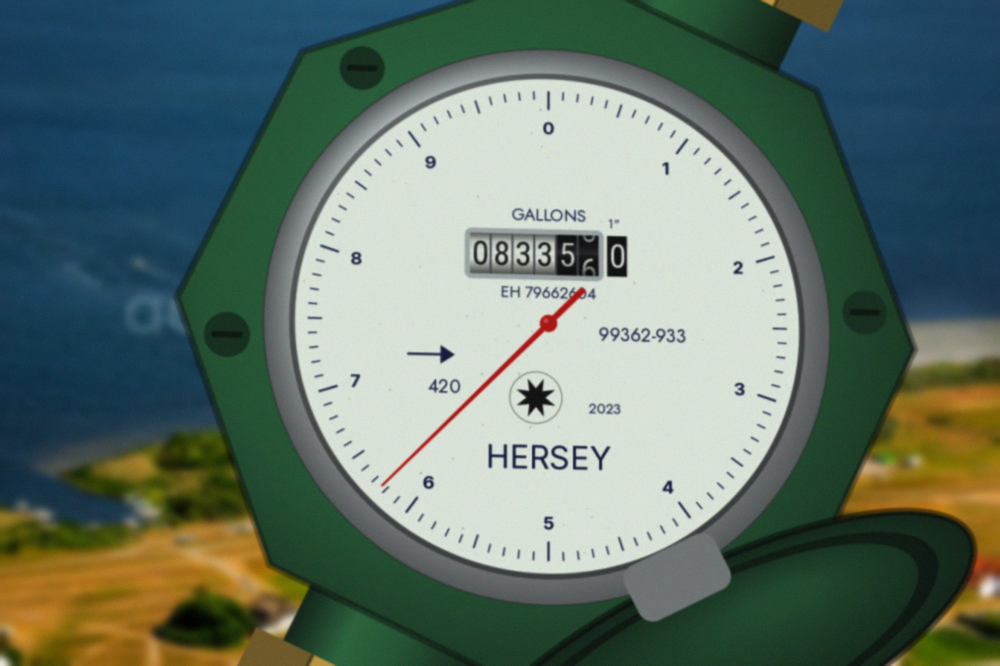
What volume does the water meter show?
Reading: 833556.2 gal
